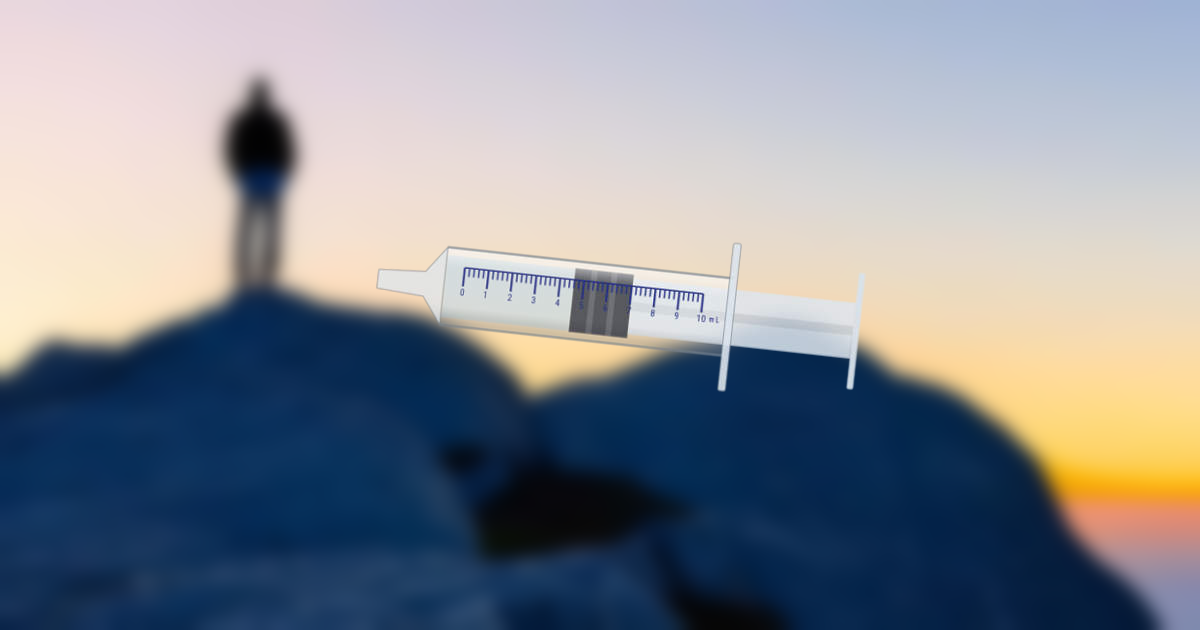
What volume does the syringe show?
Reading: 4.6 mL
